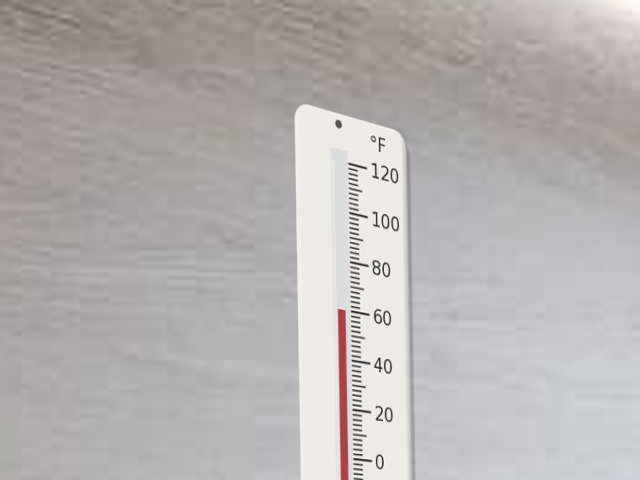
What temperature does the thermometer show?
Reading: 60 °F
